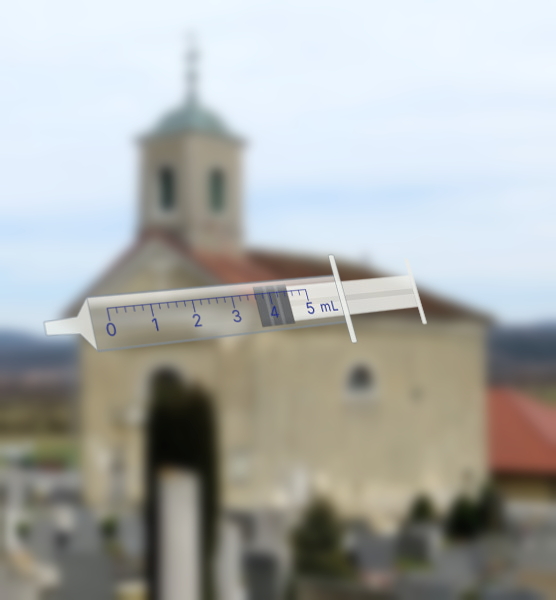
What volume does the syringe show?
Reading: 3.6 mL
